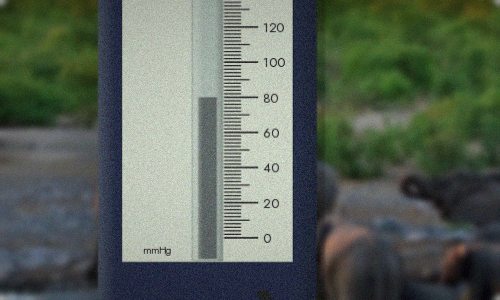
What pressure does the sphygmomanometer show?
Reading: 80 mmHg
